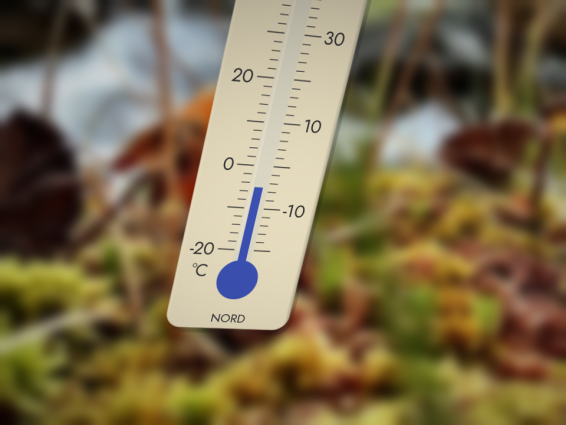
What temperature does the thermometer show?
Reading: -5 °C
